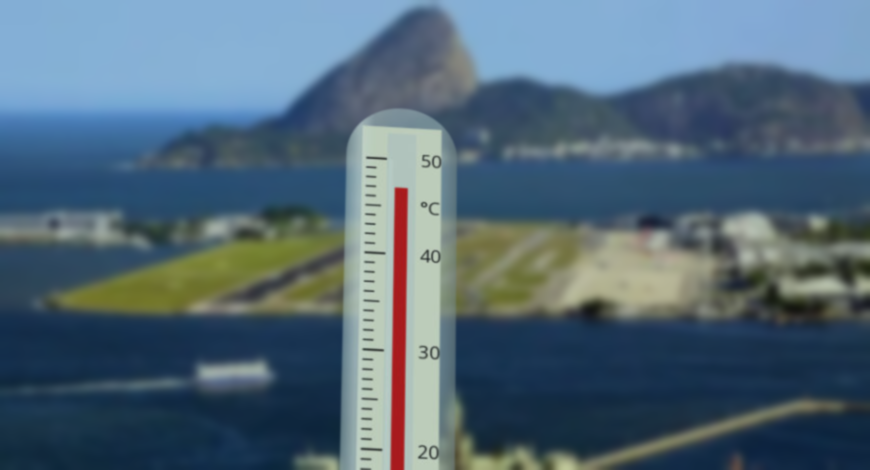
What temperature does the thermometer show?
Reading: 47 °C
